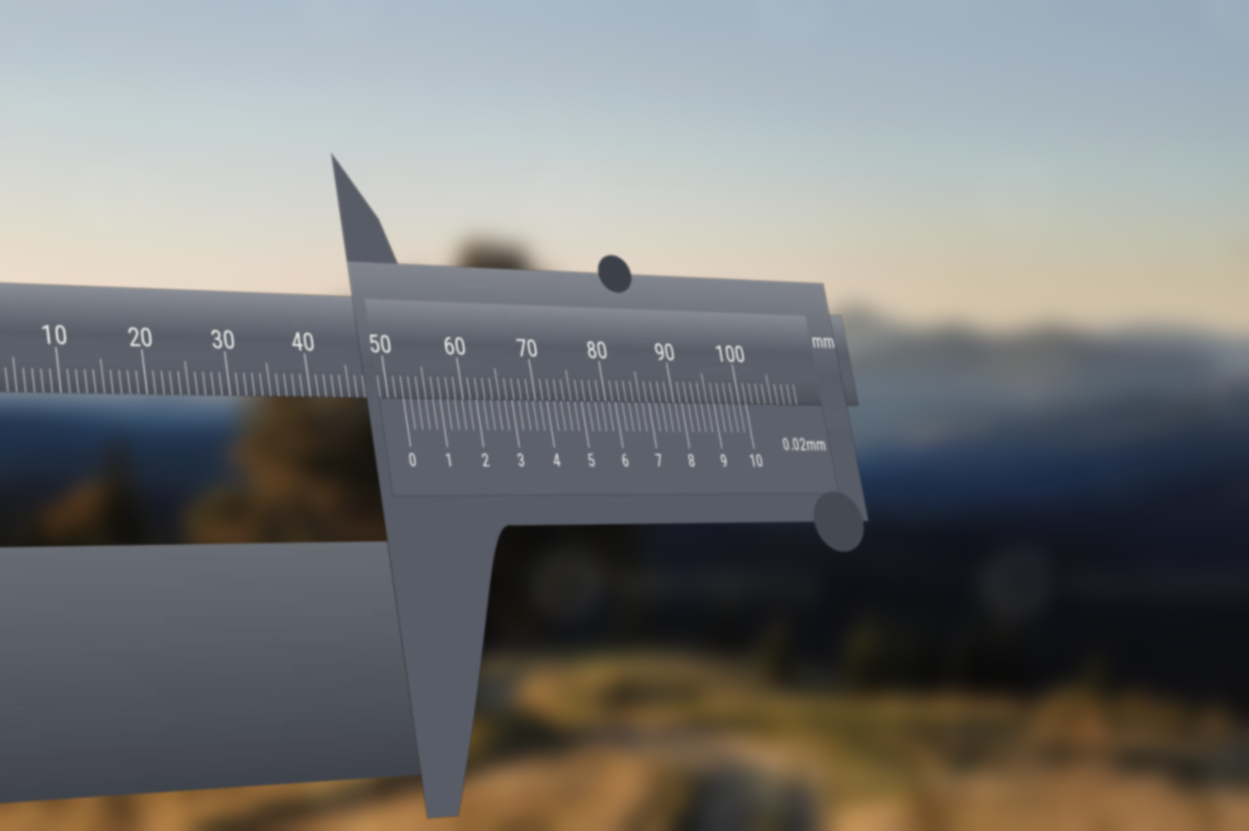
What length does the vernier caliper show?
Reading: 52.0 mm
